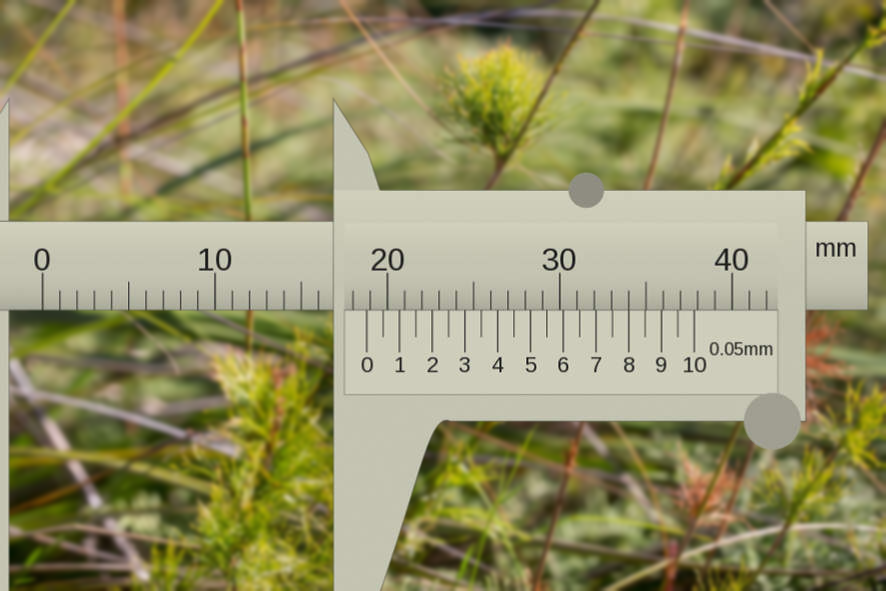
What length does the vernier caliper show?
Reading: 18.8 mm
